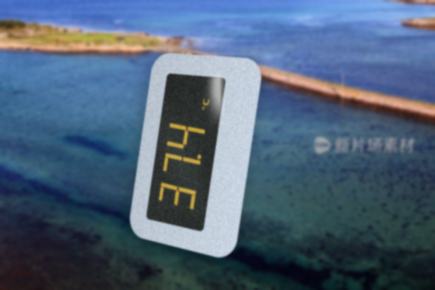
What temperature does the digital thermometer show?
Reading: 37.4 °C
